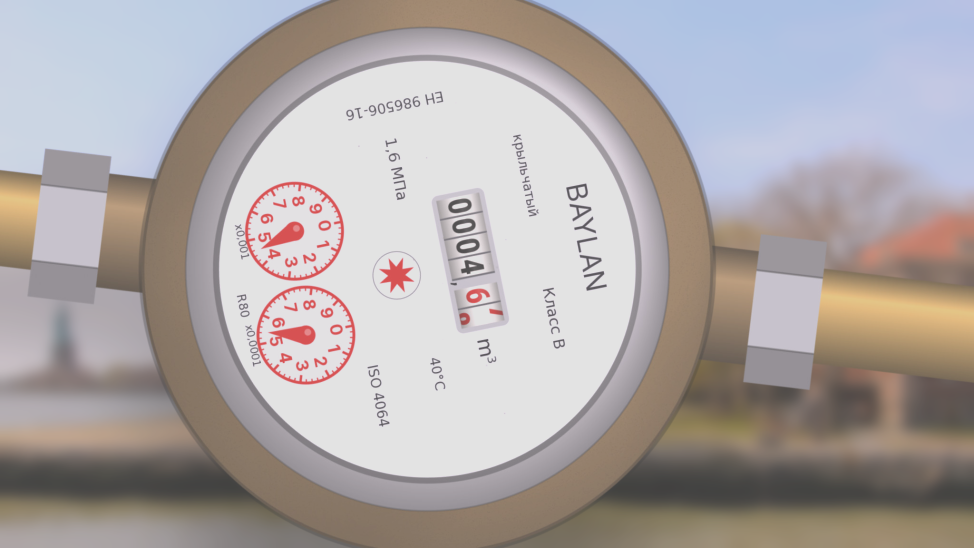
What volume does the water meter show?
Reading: 4.6745 m³
